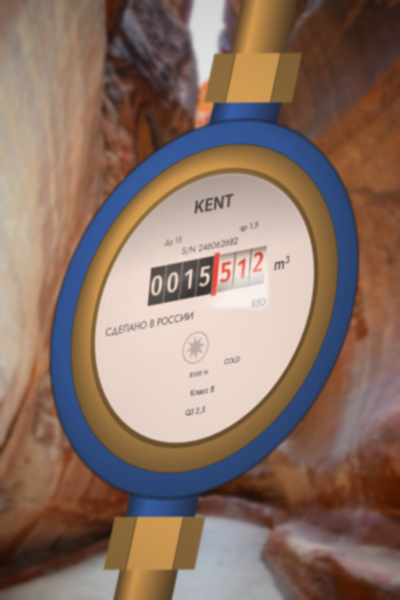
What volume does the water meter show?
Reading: 15.512 m³
